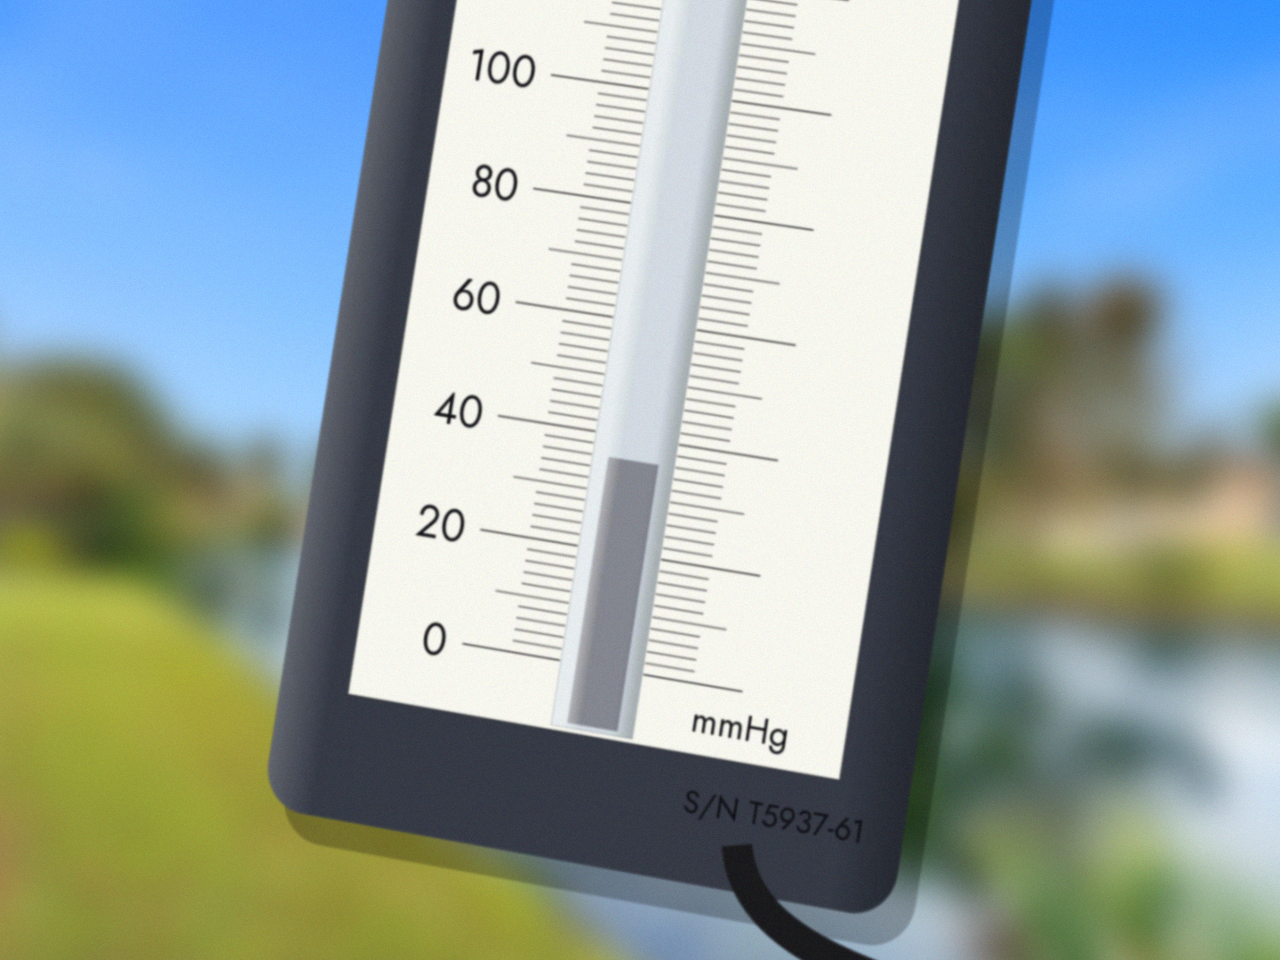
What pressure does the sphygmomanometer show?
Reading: 36 mmHg
